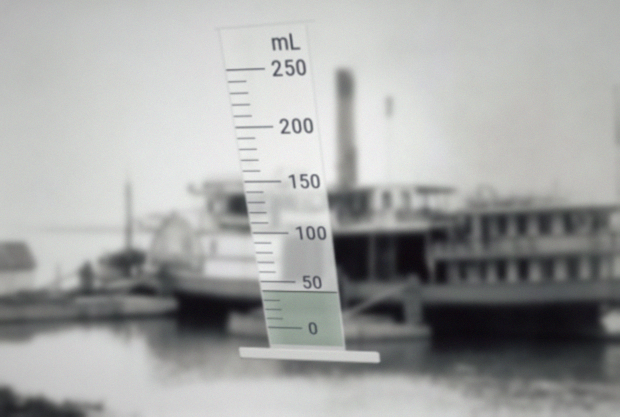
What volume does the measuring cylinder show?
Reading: 40 mL
